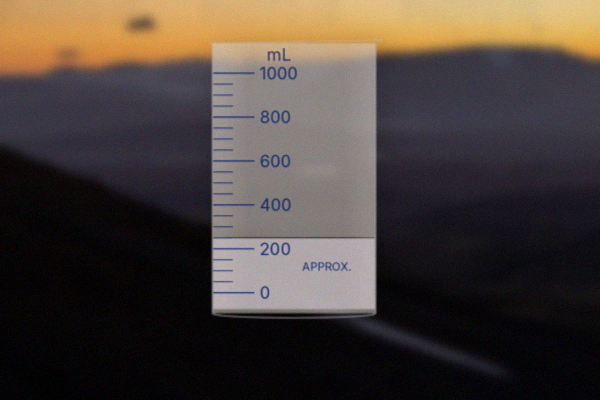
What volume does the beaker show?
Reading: 250 mL
